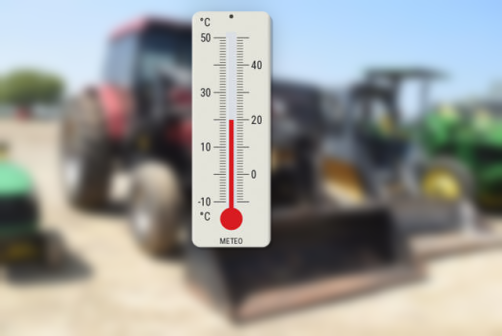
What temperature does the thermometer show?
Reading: 20 °C
